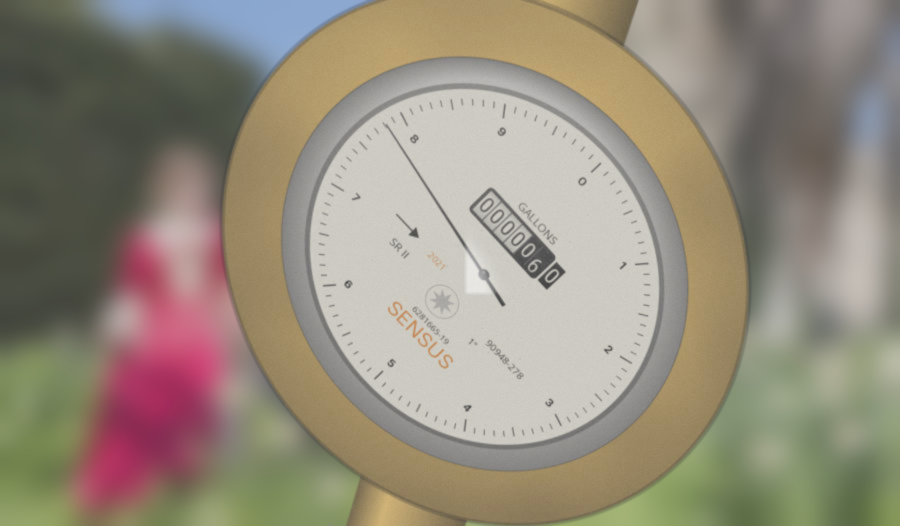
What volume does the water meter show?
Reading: 57.8 gal
